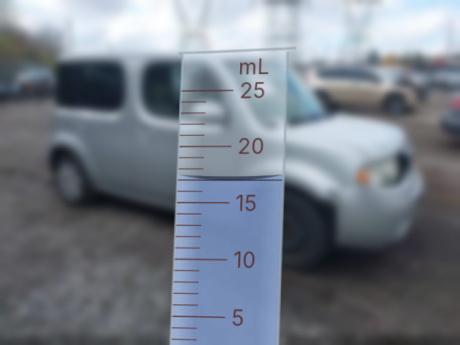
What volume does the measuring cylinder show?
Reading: 17 mL
